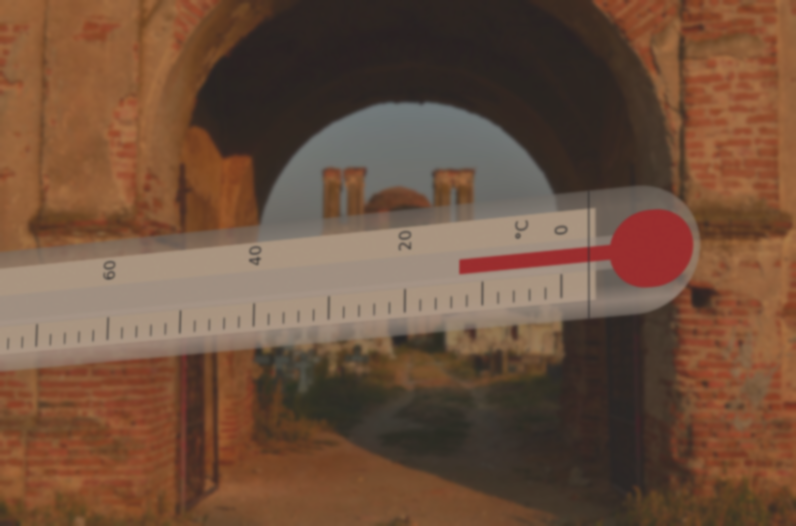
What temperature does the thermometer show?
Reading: 13 °C
